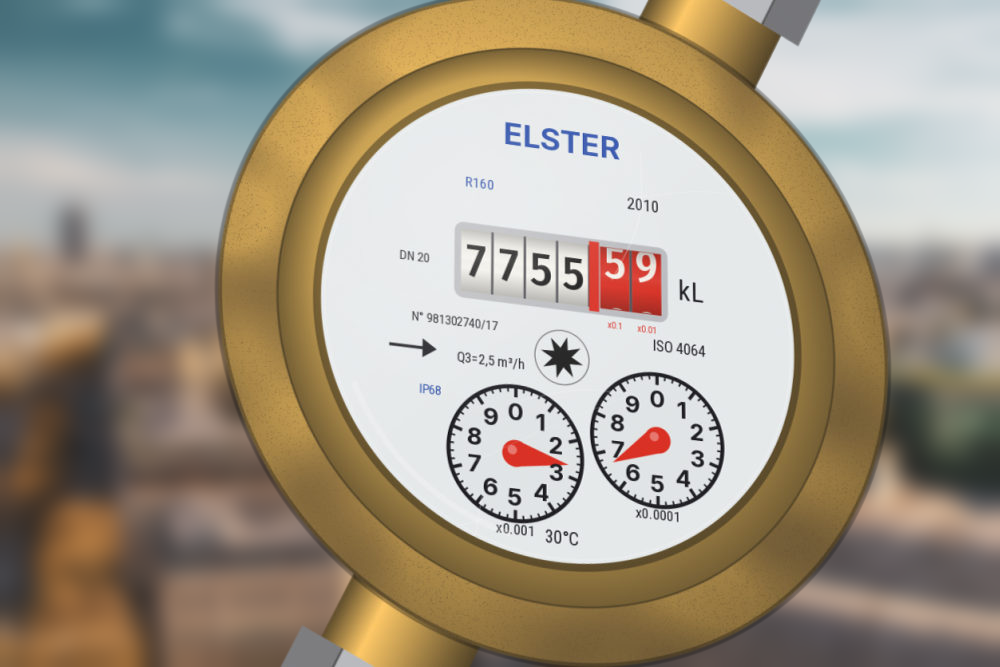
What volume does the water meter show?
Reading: 7755.5926 kL
